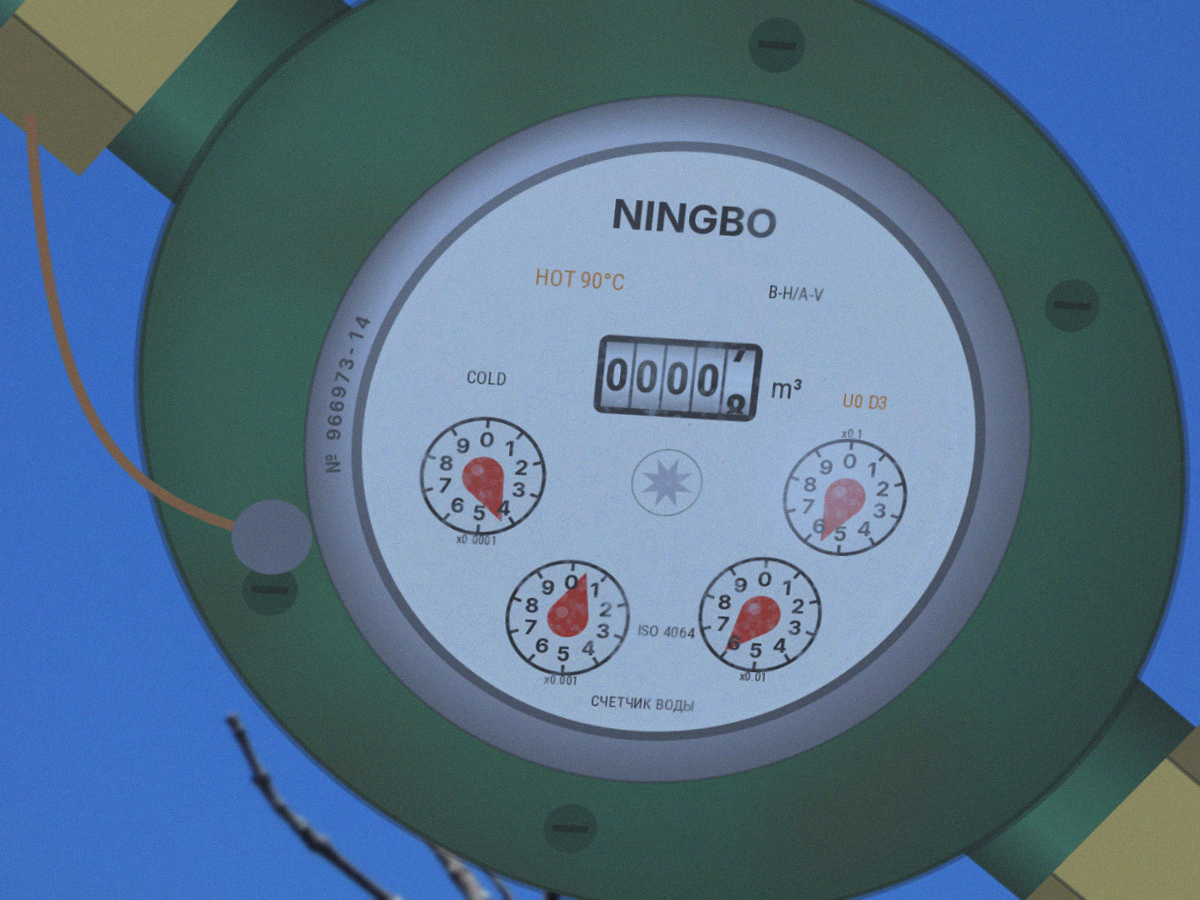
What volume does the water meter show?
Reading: 7.5604 m³
